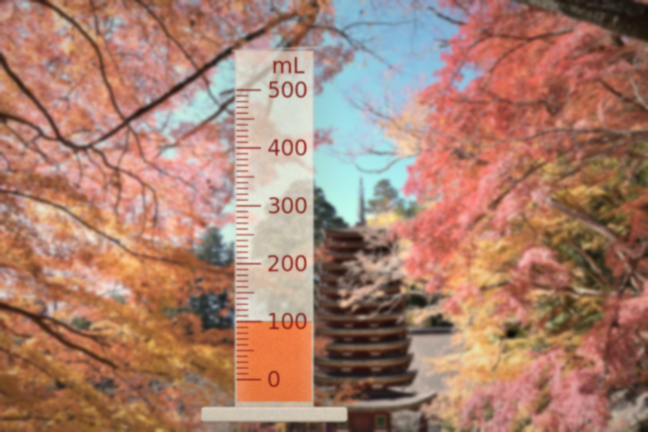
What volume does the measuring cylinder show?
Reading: 100 mL
